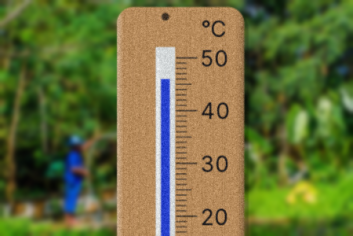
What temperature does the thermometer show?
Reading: 46 °C
